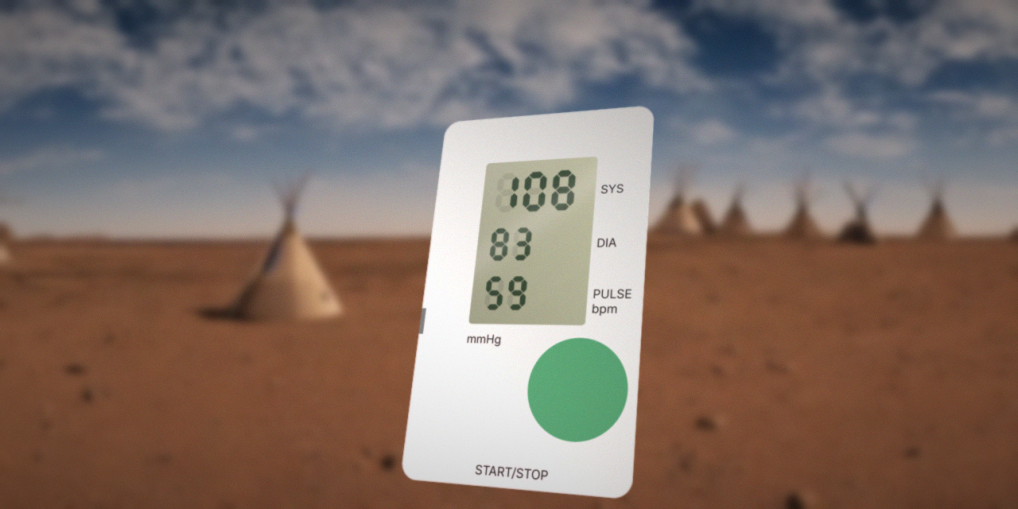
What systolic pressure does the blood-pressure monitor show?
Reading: 108 mmHg
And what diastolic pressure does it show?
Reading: 83 mmHg
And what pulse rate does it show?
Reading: 59 bpm
